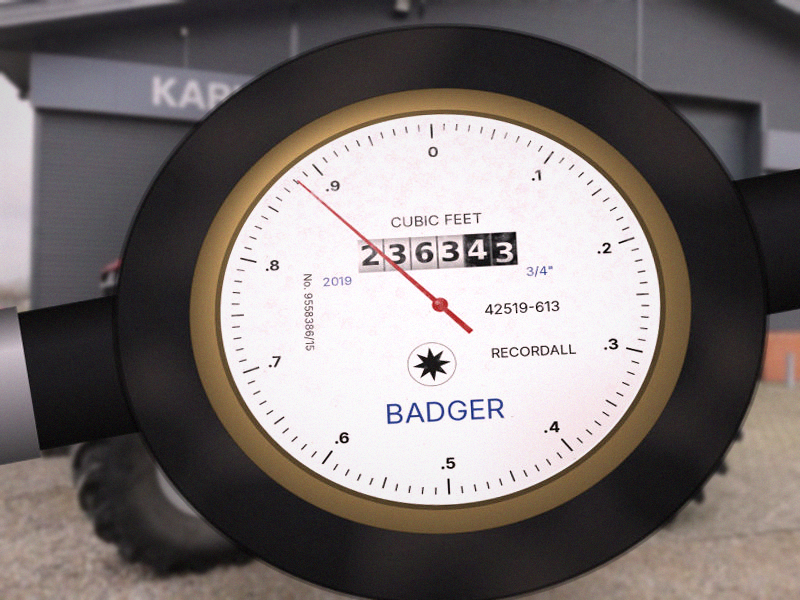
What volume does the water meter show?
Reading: 236342.88 ft³
